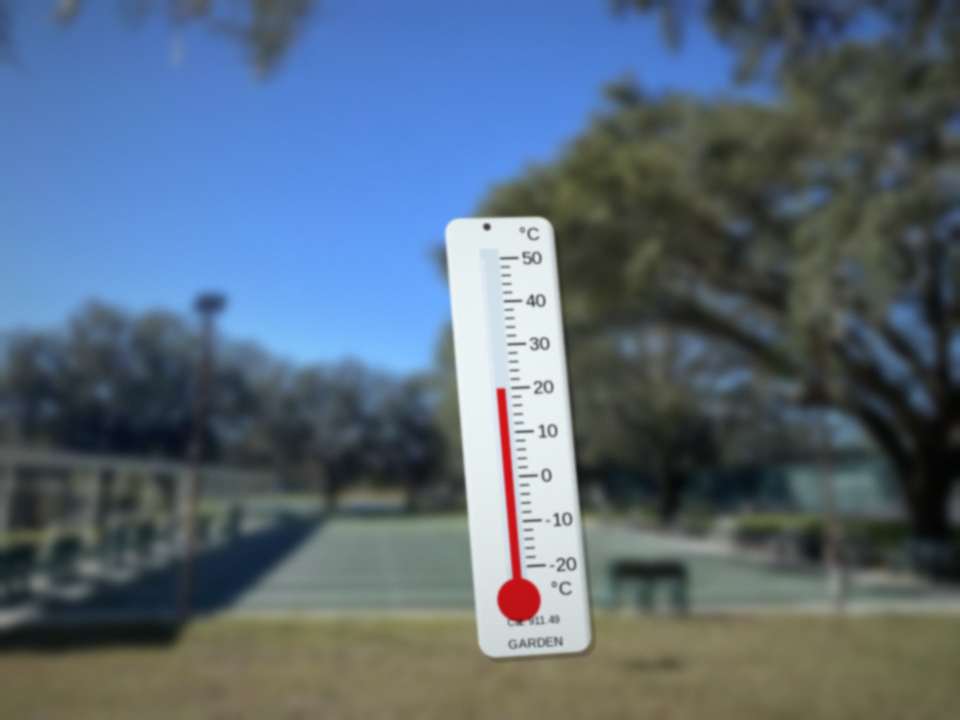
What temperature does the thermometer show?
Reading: 20 °C
